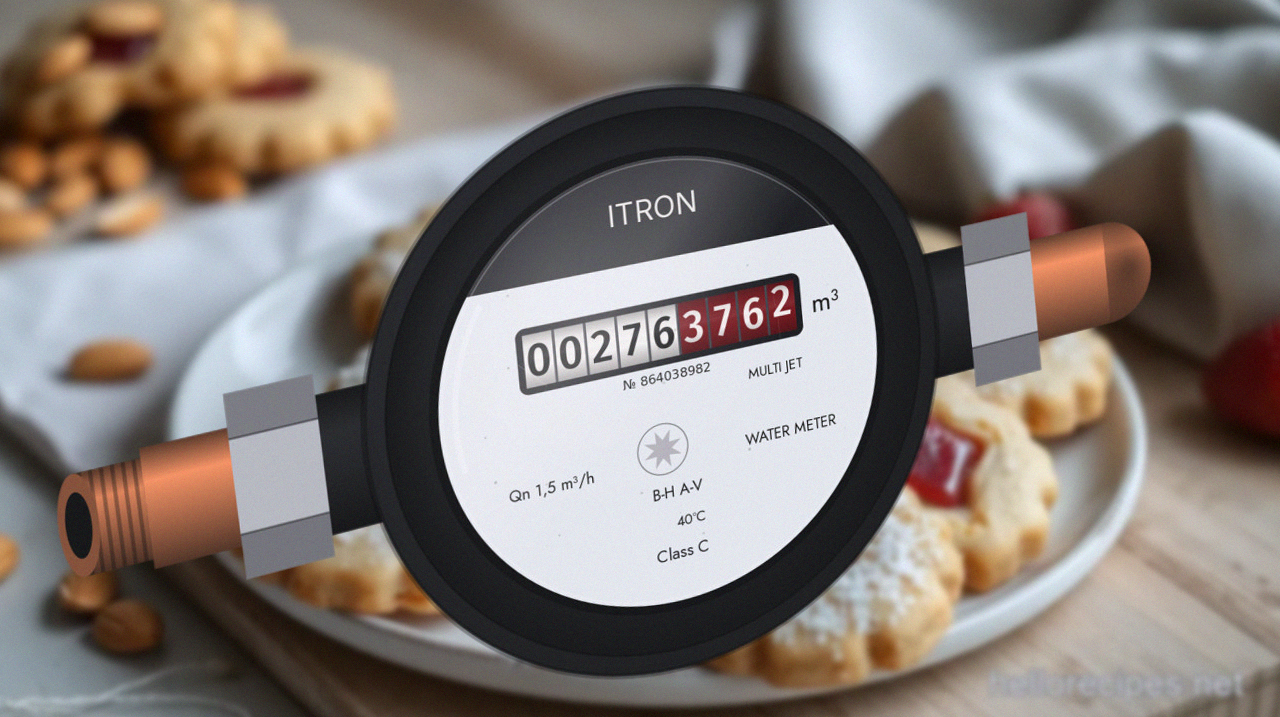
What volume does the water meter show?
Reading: 276.3762 m³
